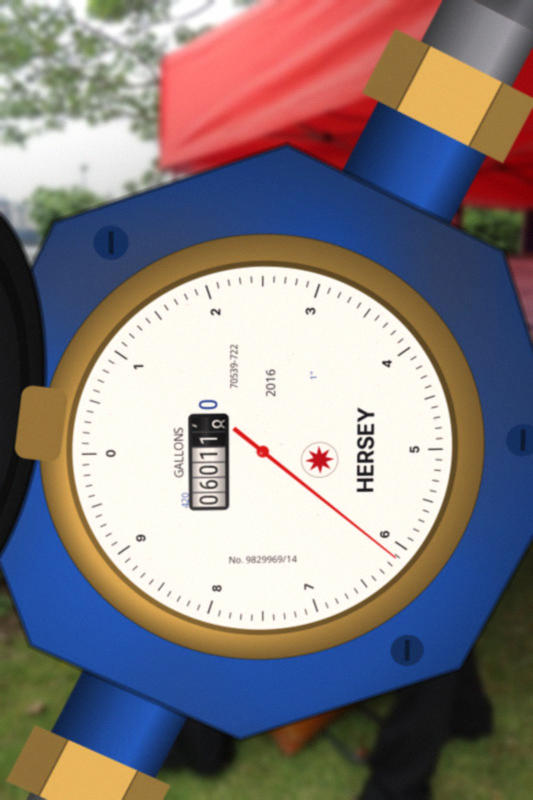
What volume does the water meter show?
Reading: 601176.1 gal
